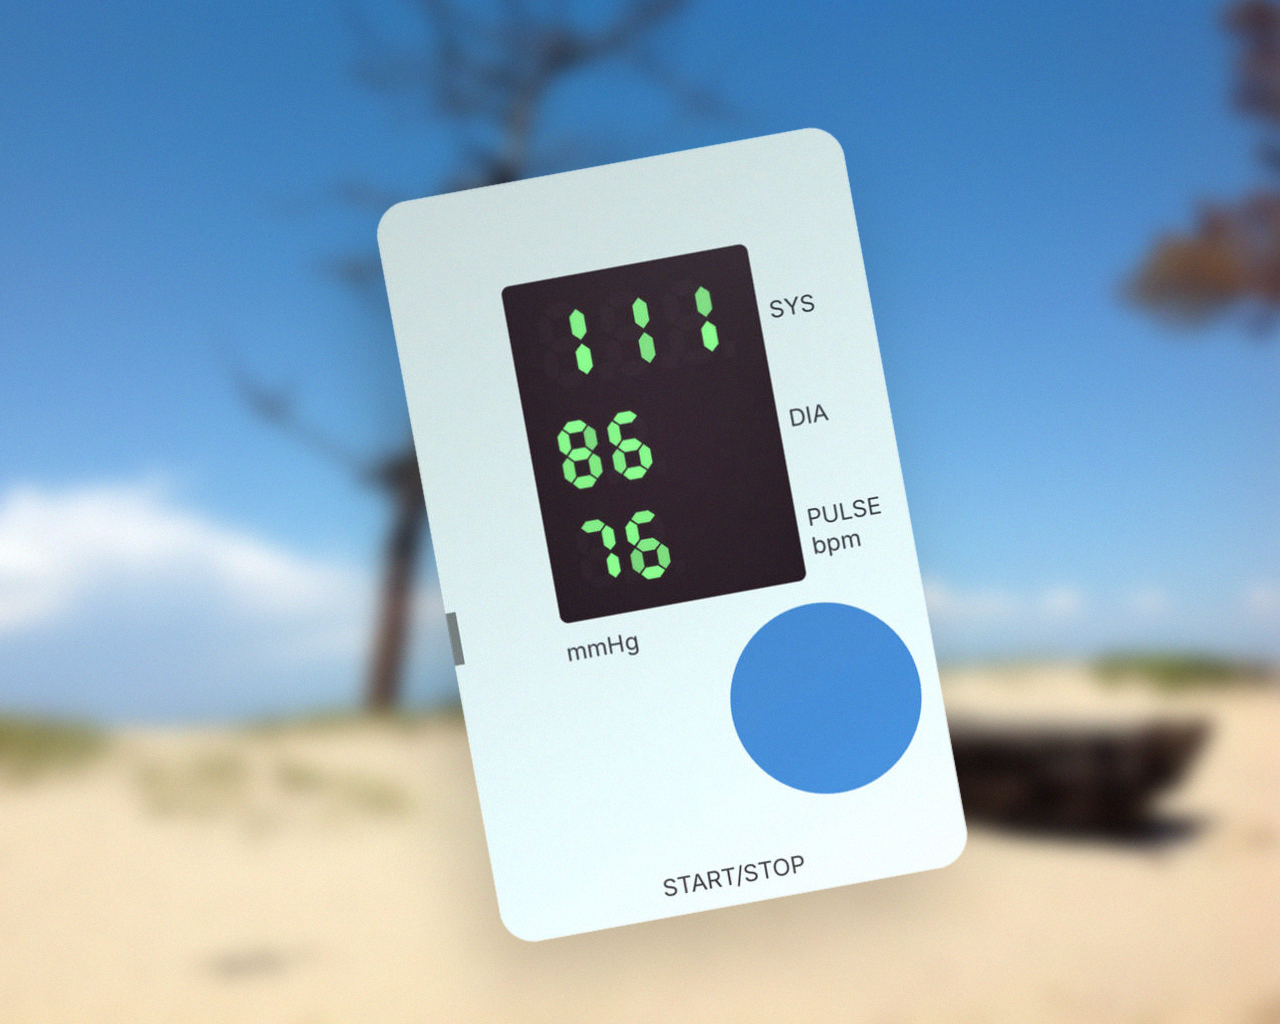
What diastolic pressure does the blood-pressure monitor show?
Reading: 86 mmHg
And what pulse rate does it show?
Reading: 76 bpm
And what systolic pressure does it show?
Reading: 111 mmHg
